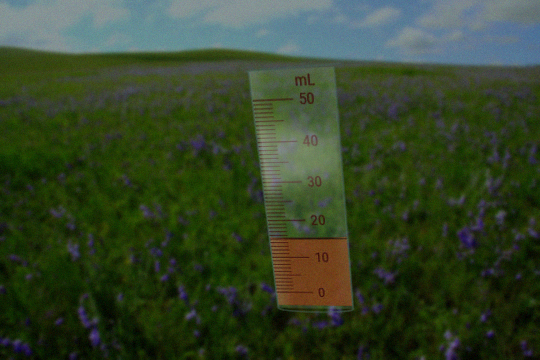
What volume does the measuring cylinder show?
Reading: 15 mL
